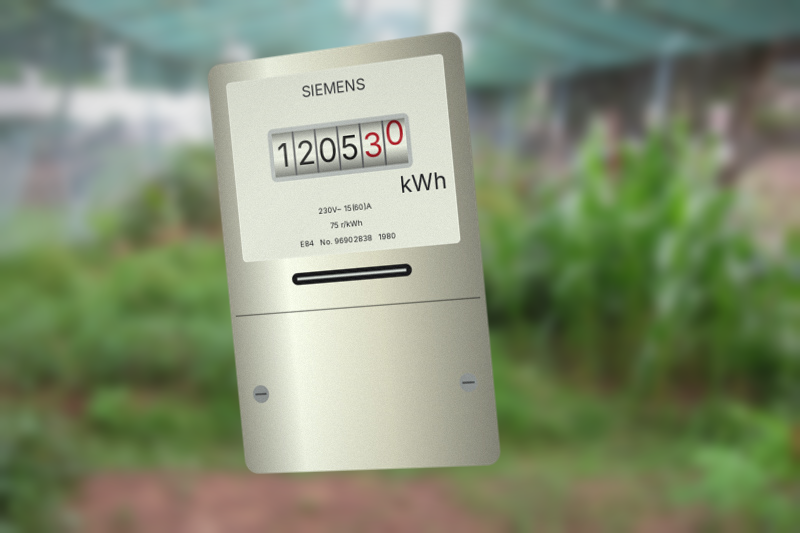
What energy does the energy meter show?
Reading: 1205.30 kWh
